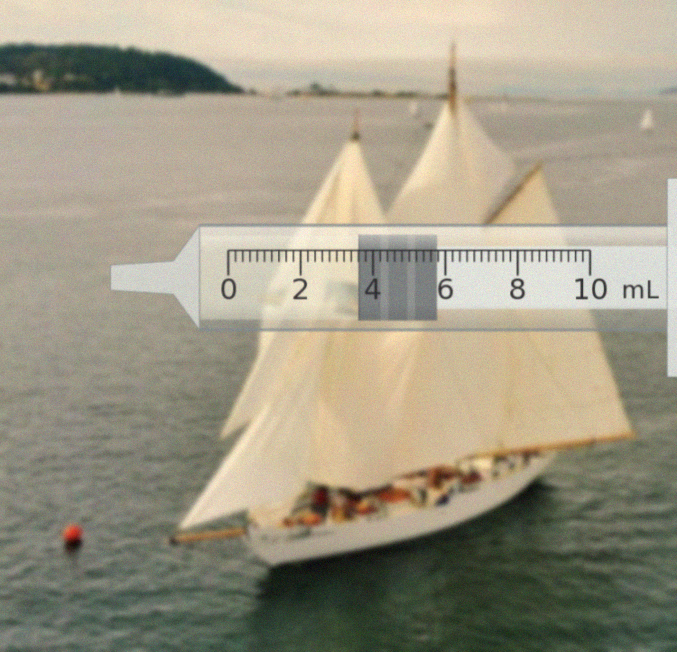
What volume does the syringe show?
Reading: 3.6 mL
